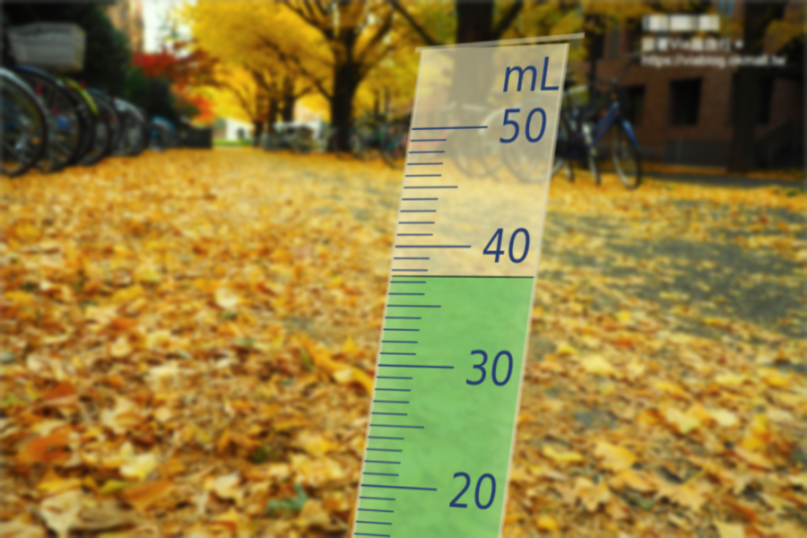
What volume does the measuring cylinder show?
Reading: 37.5 mL
